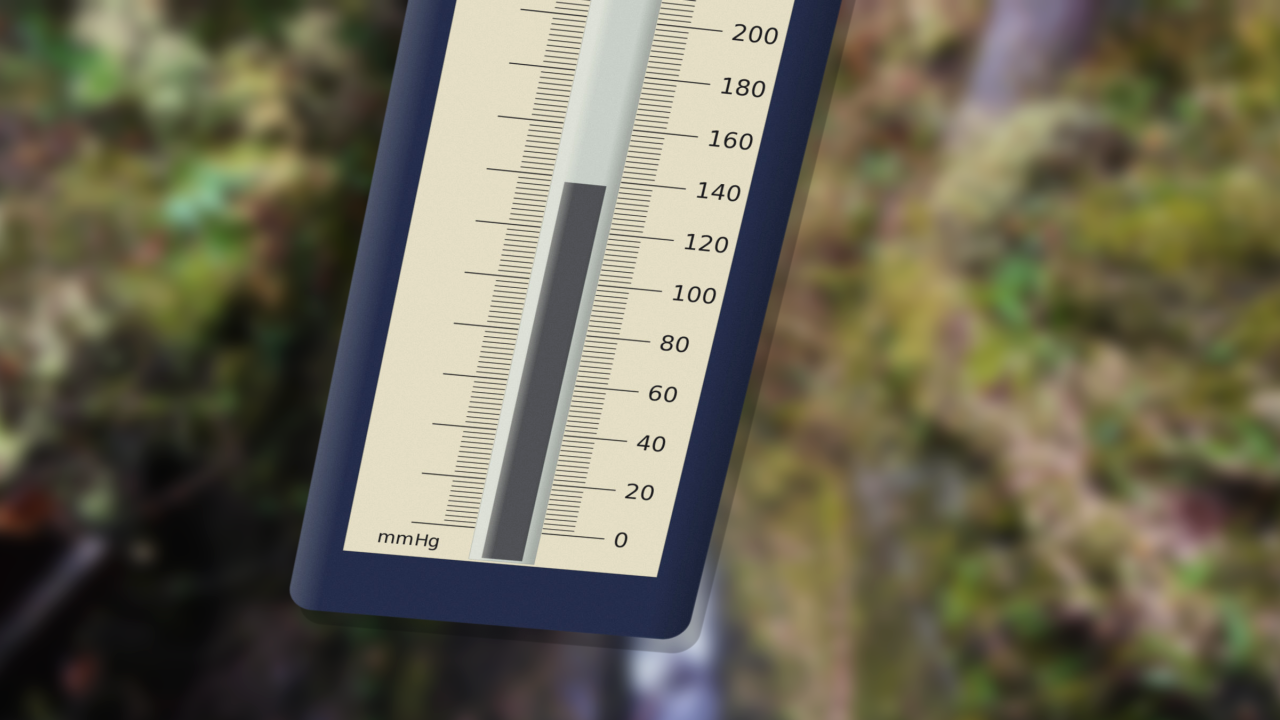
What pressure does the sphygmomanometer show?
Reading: 138 mmHg
